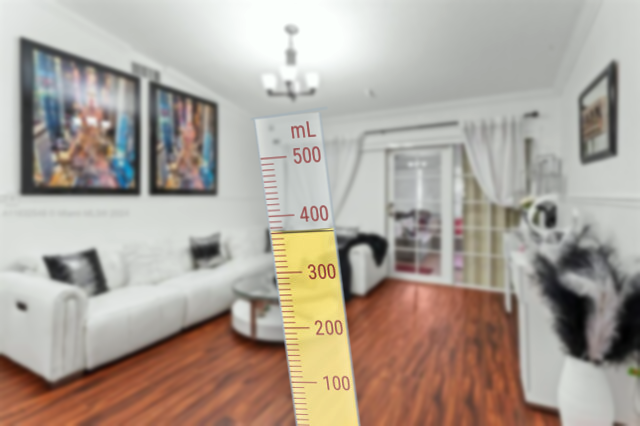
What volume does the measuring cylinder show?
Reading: 370 mL
